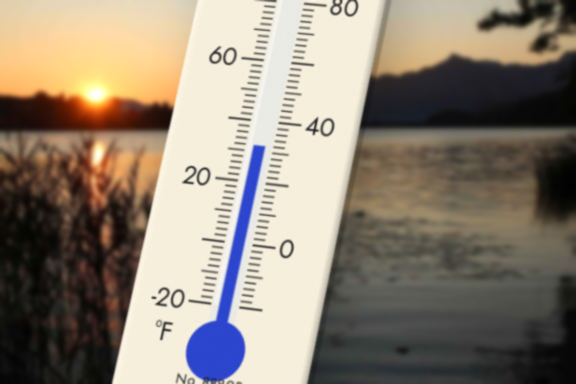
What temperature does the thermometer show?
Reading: 32 °F
